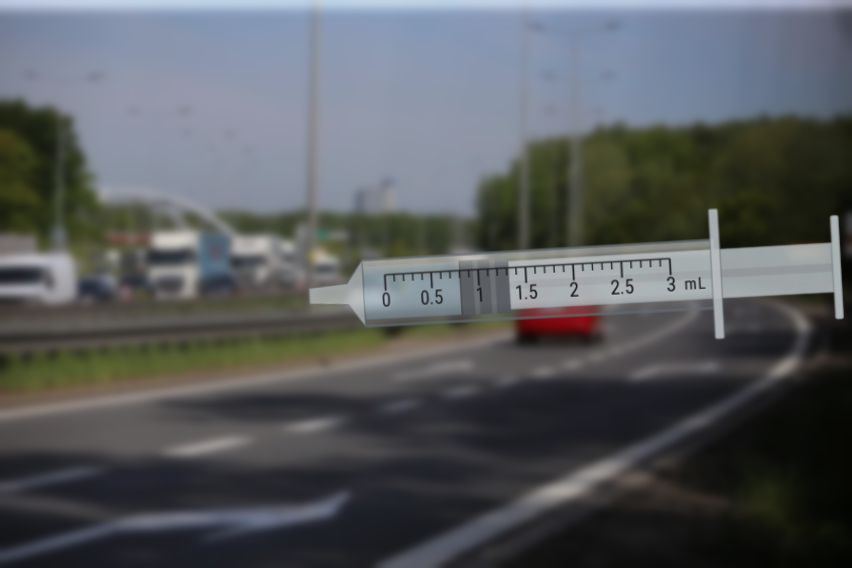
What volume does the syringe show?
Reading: 0.8 mL
